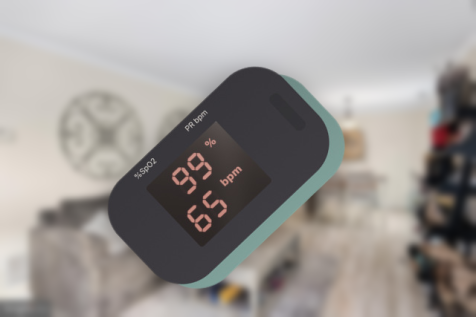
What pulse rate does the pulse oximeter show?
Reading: 65 bpm
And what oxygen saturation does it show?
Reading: 99 %
